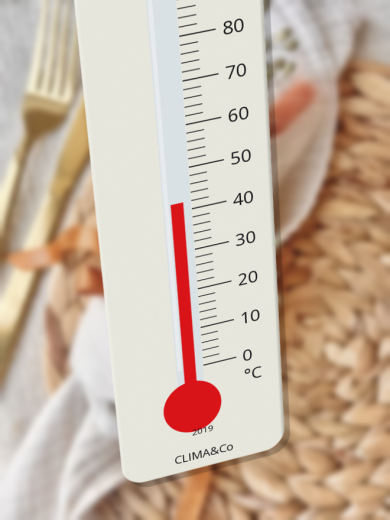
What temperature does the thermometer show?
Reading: 42 °C
